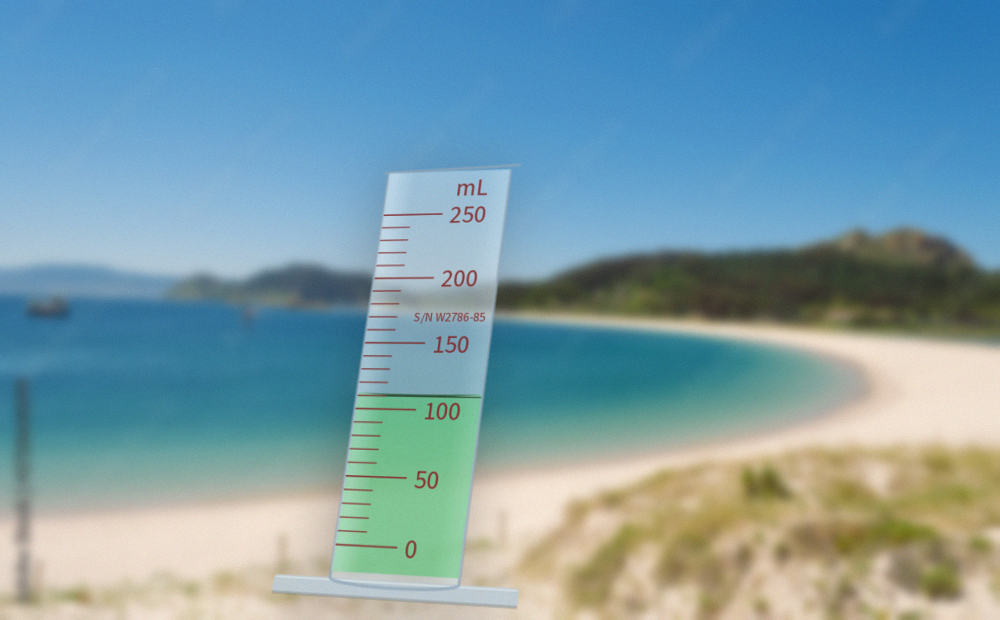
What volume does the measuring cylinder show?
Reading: 110 mL
